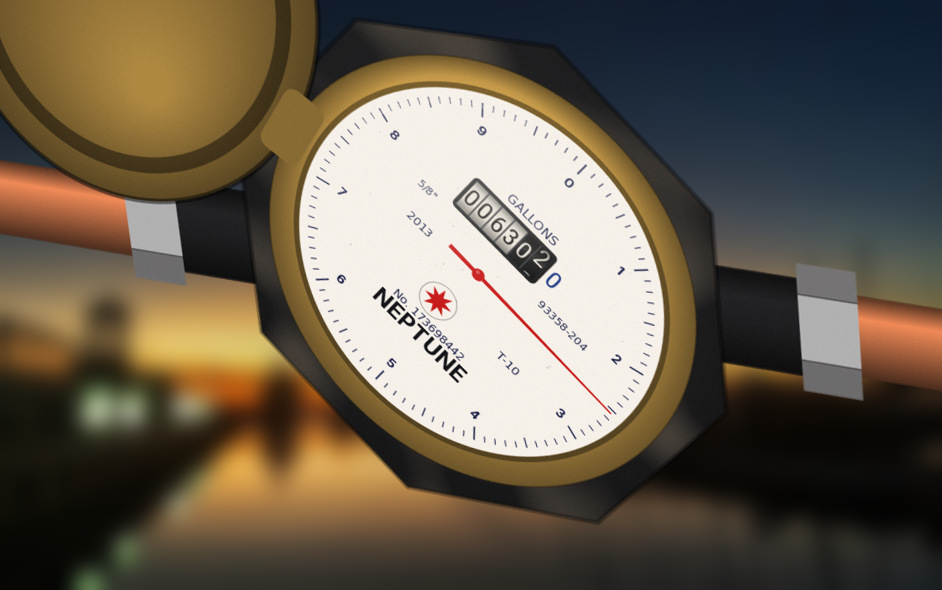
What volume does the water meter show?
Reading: 63022.5 gal
